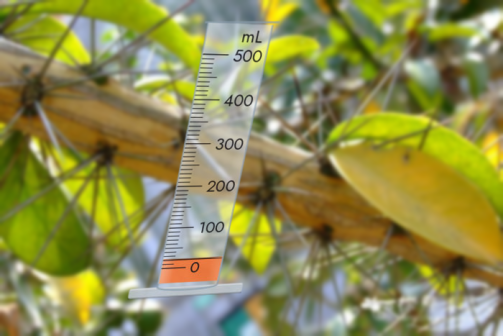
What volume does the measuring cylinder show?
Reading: 20 mL
